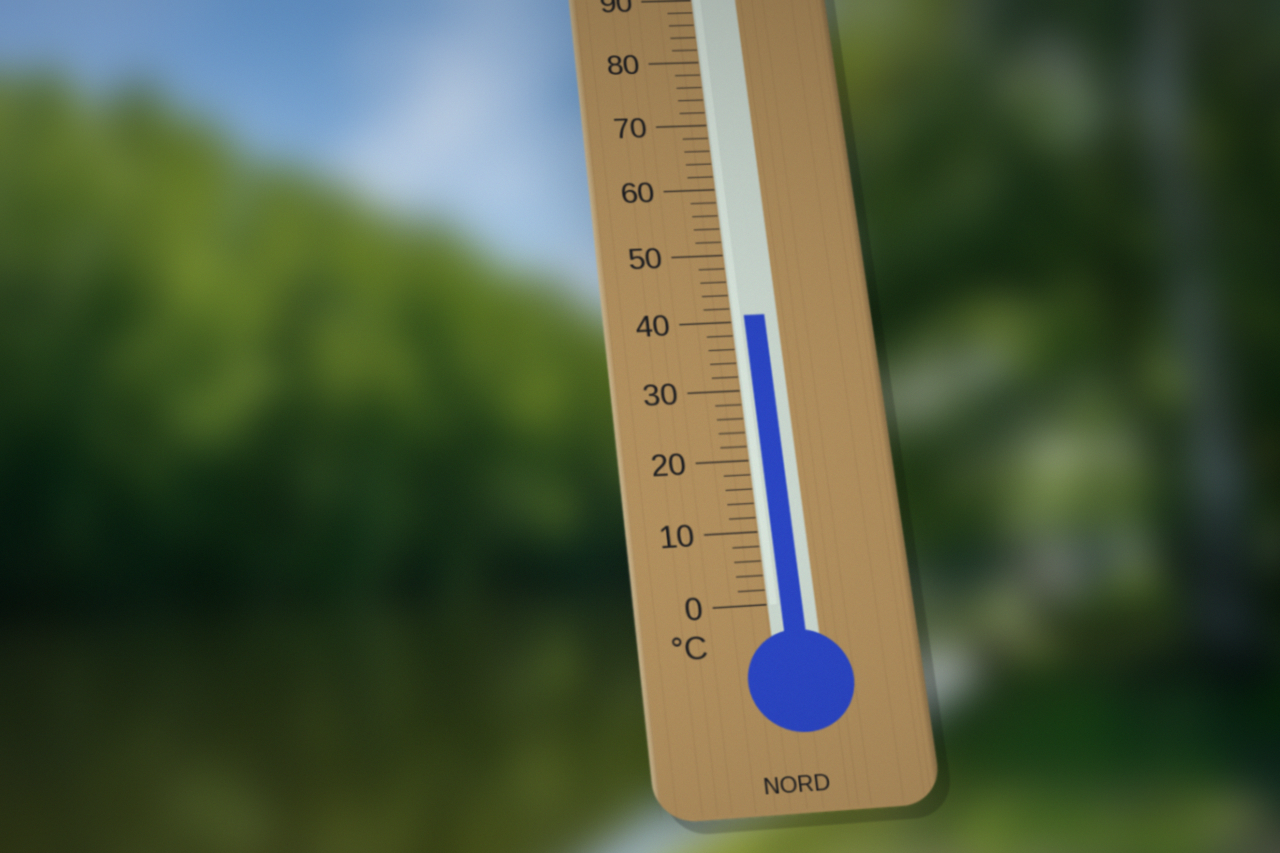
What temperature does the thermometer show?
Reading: 41 °C
